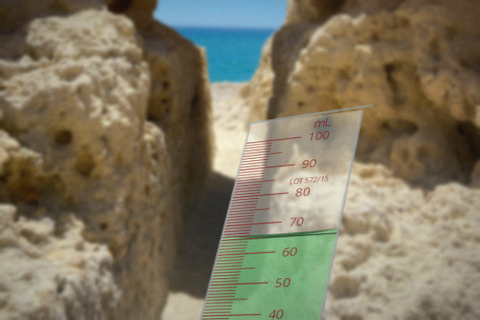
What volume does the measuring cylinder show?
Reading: 65 mL
